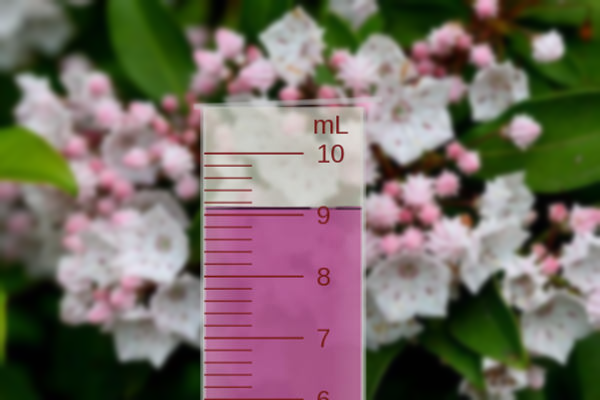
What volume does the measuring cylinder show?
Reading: 9.1 mL
